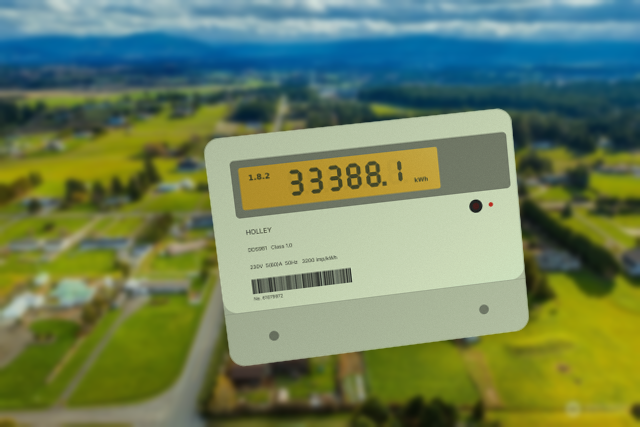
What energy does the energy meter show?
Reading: 33388.1 kWh
